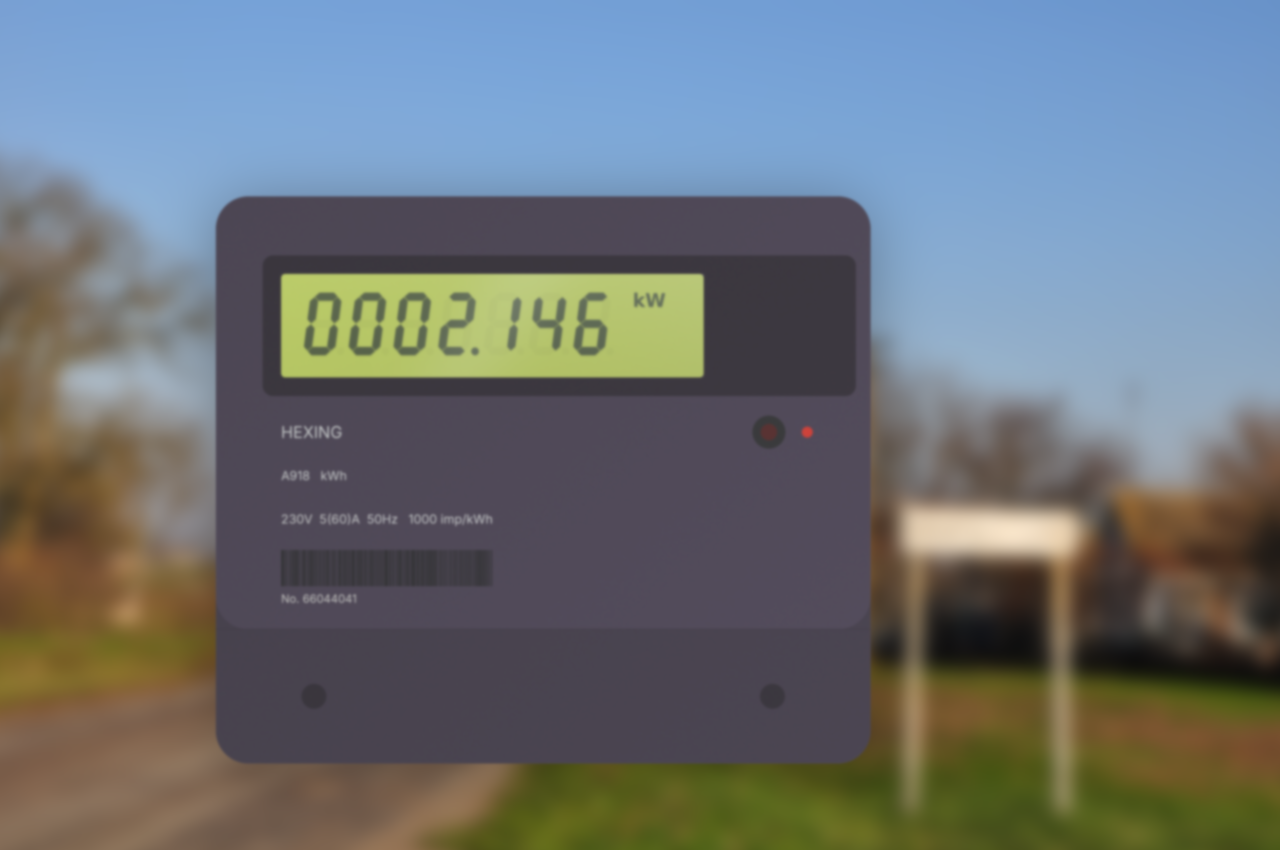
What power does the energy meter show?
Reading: 2.146 kW
